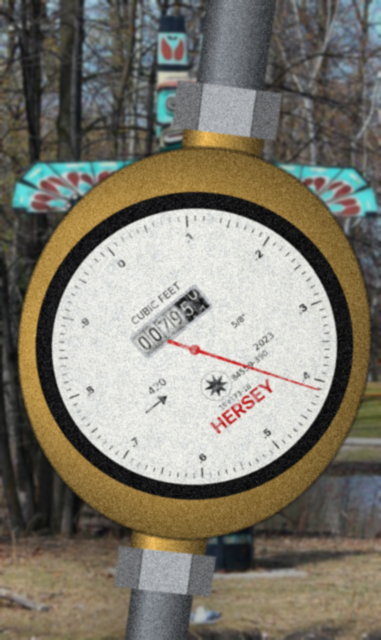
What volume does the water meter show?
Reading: 7950.41 ft³
